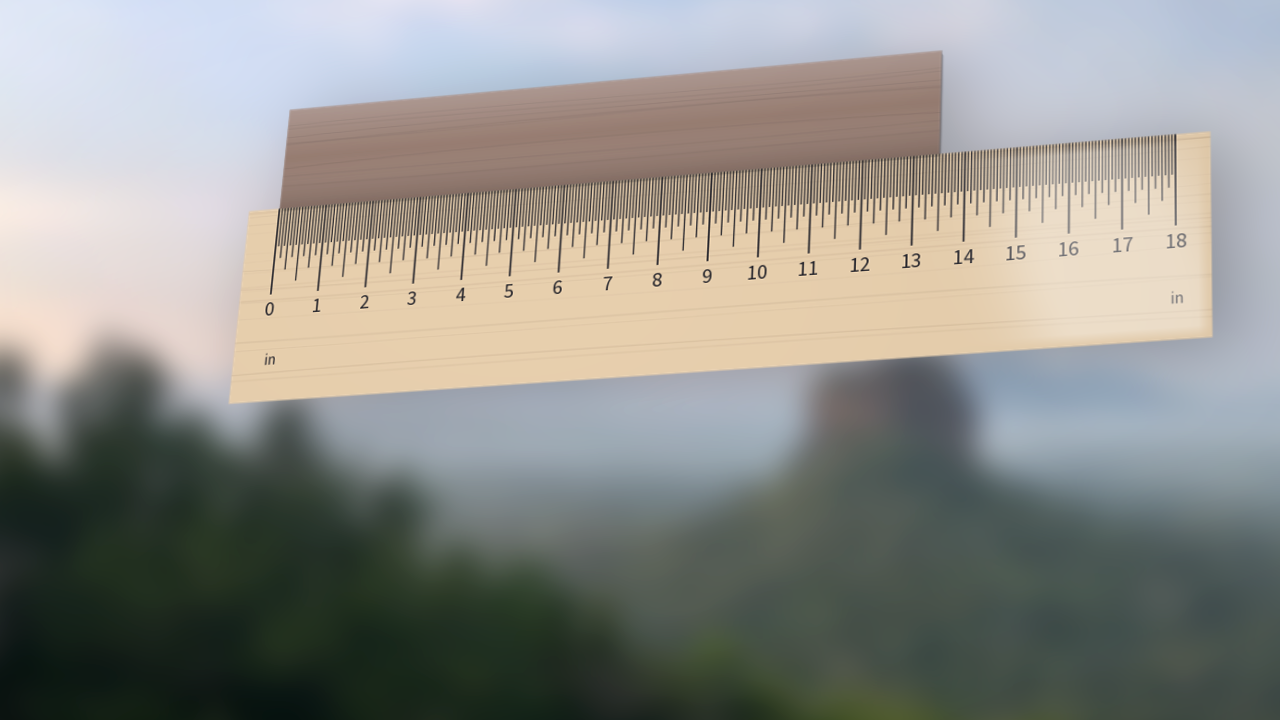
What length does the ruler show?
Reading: 13.5 in
